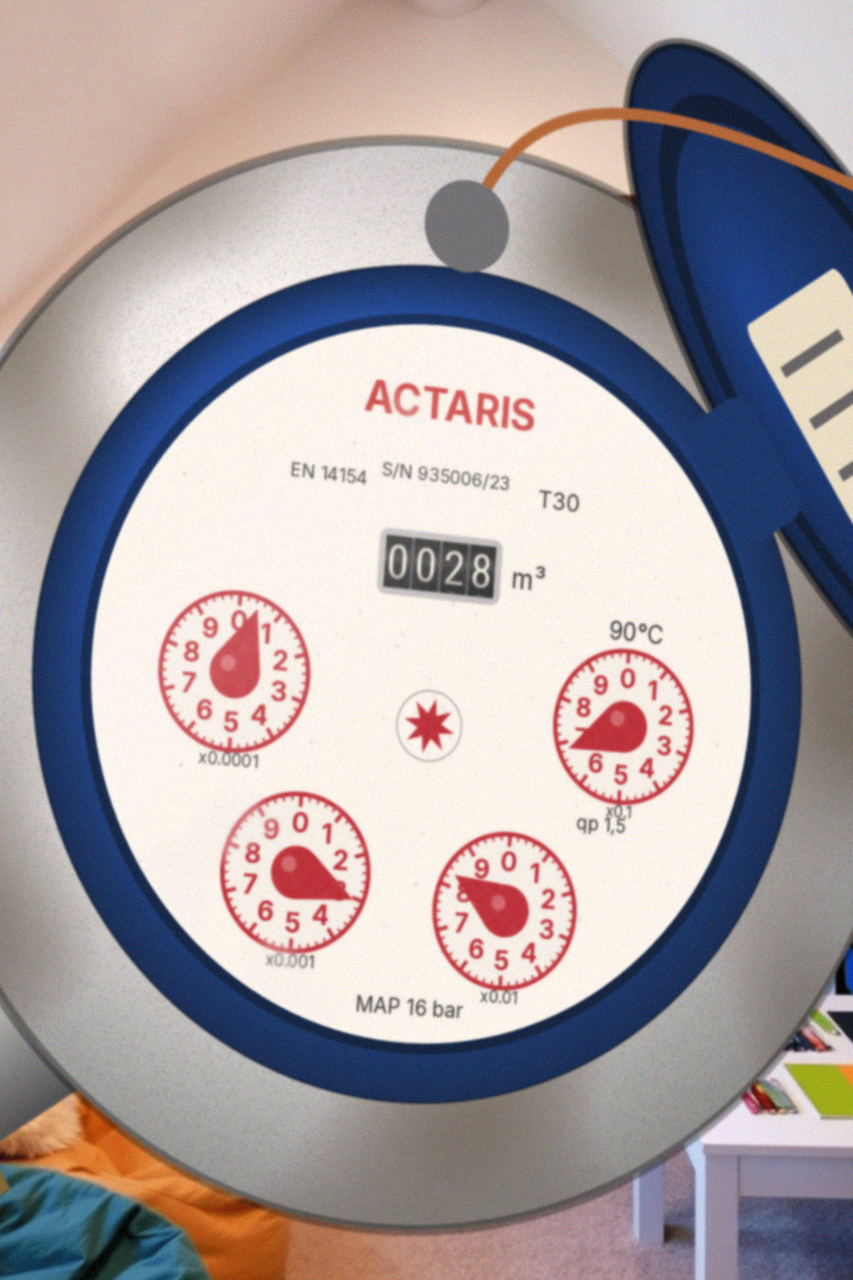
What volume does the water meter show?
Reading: 28.6830 m³
